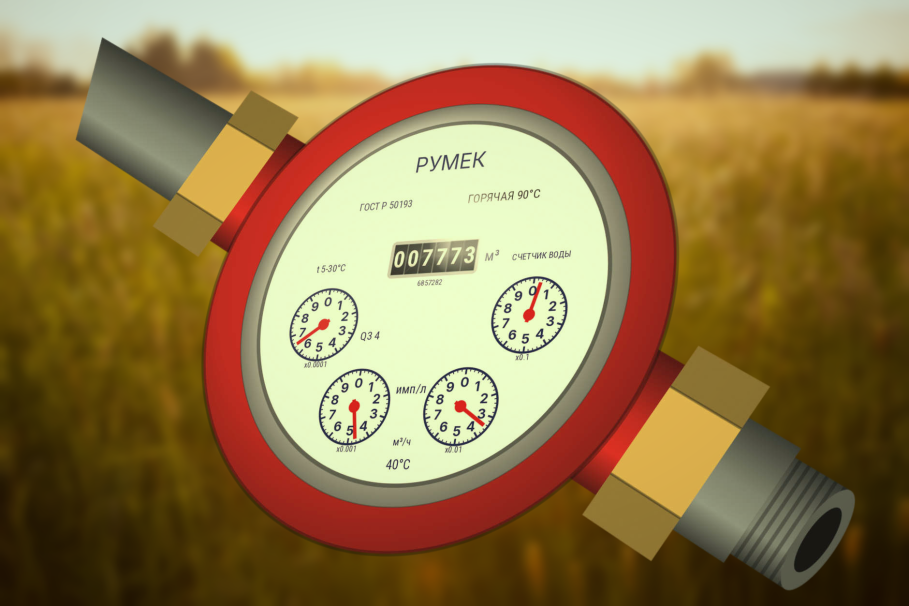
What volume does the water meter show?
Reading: 7773.0346 m³
